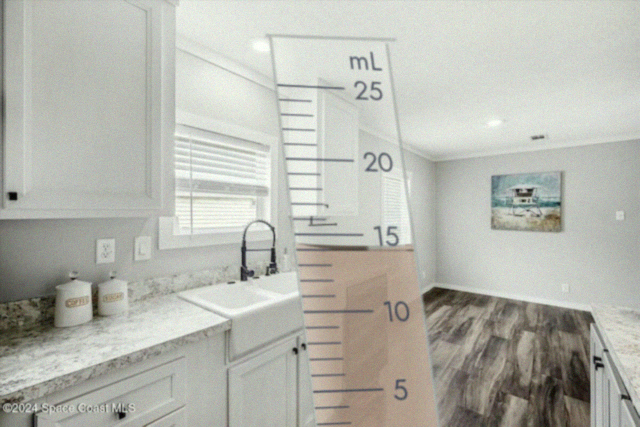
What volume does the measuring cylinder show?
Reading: 14 mL
